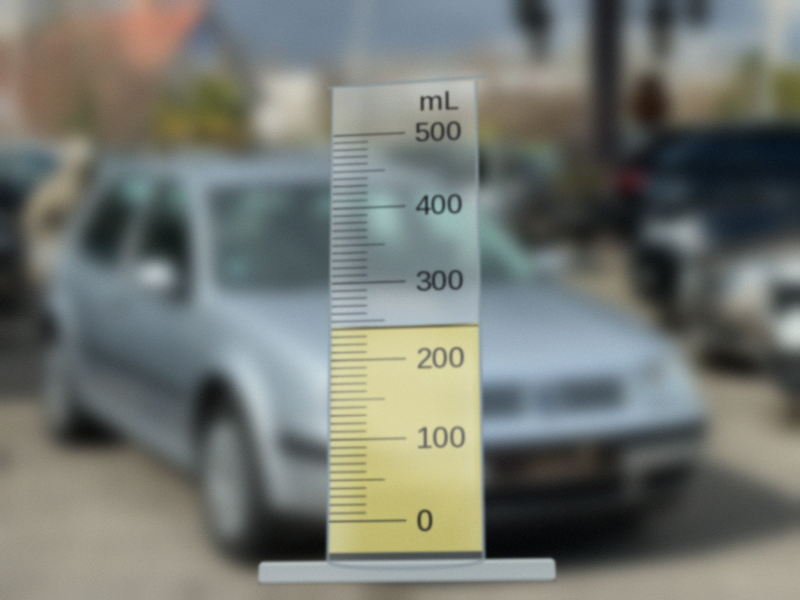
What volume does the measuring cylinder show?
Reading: 240 mL
